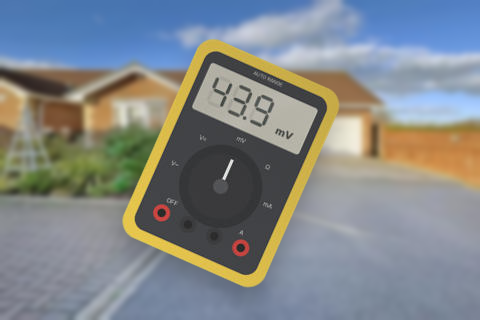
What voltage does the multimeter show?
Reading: 43.9 mV
